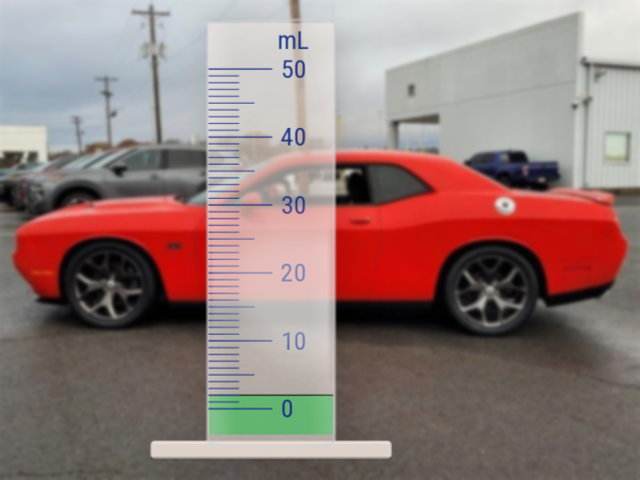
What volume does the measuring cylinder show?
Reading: 2 mL
